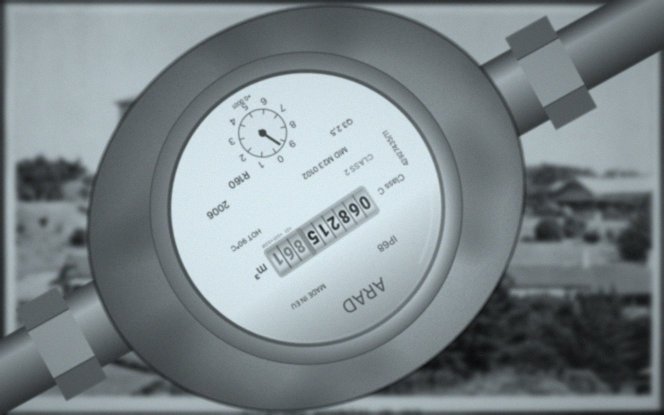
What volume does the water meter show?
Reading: 68215.8609 m³
